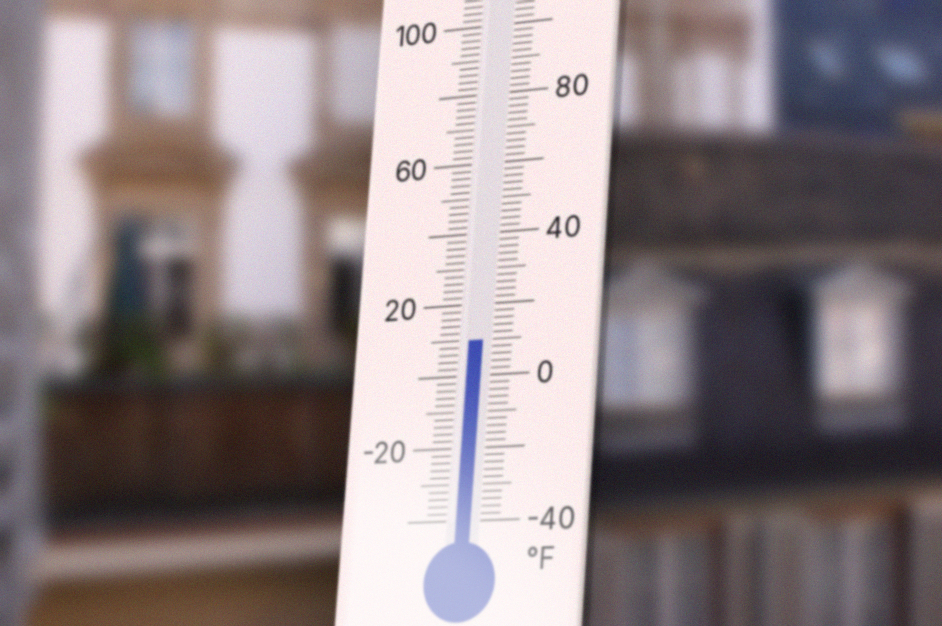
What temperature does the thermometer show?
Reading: 10 °F
